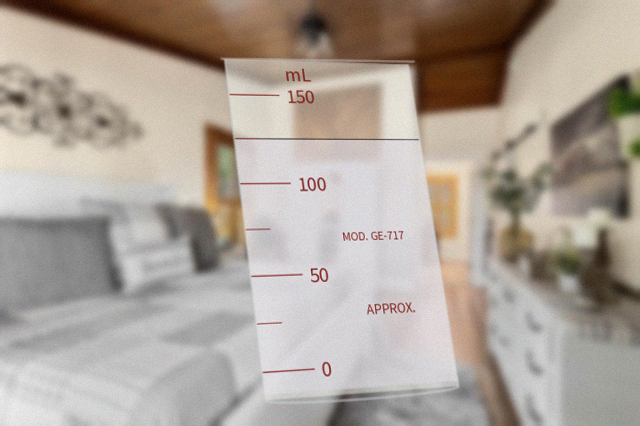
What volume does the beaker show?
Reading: 125 mL
